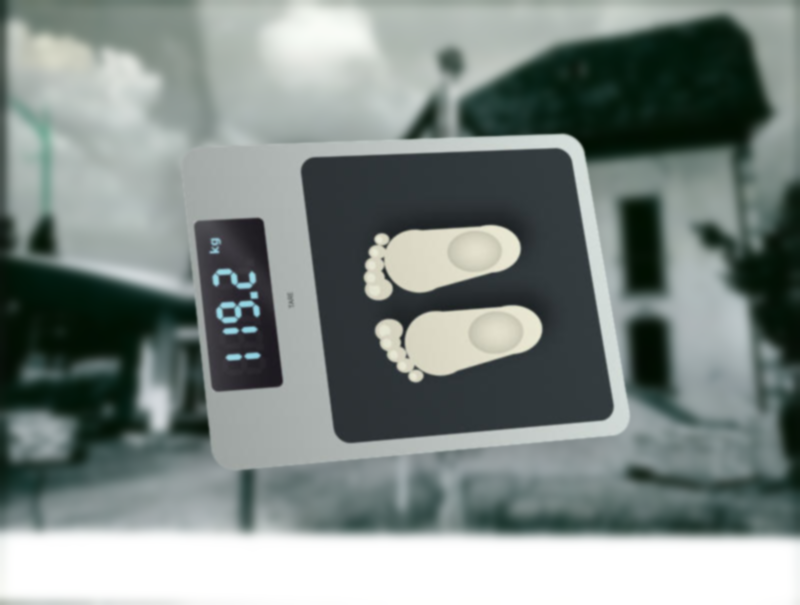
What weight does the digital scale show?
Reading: 119.2 kg
